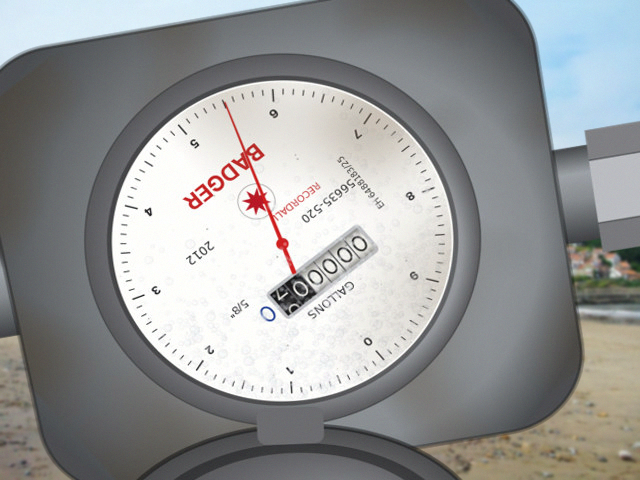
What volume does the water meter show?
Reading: 65.5 gal
